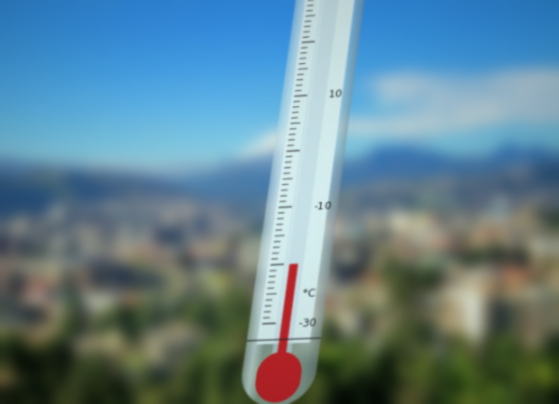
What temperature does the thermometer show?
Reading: -20 °C
